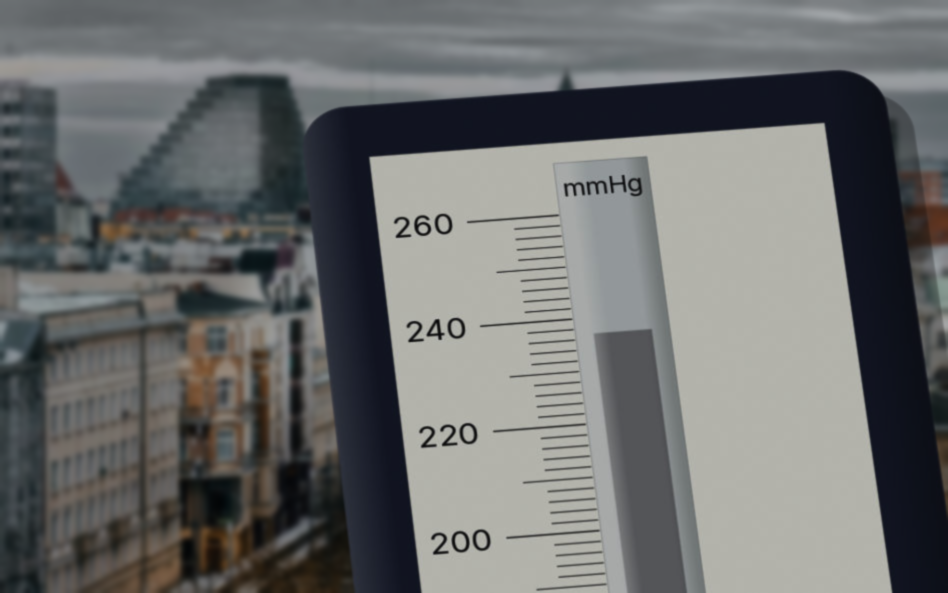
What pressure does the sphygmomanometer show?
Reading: 237 mmHg
